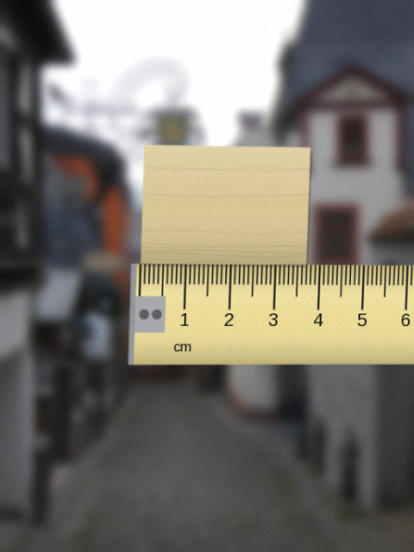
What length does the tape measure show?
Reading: 3.7 cm
